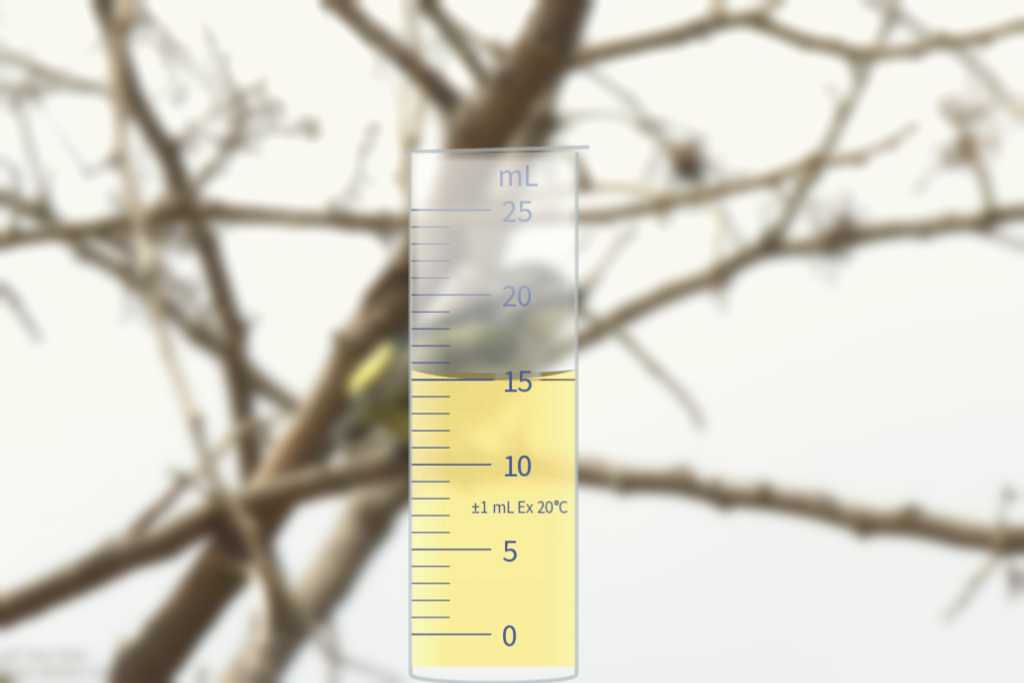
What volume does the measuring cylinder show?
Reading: 15 mL
